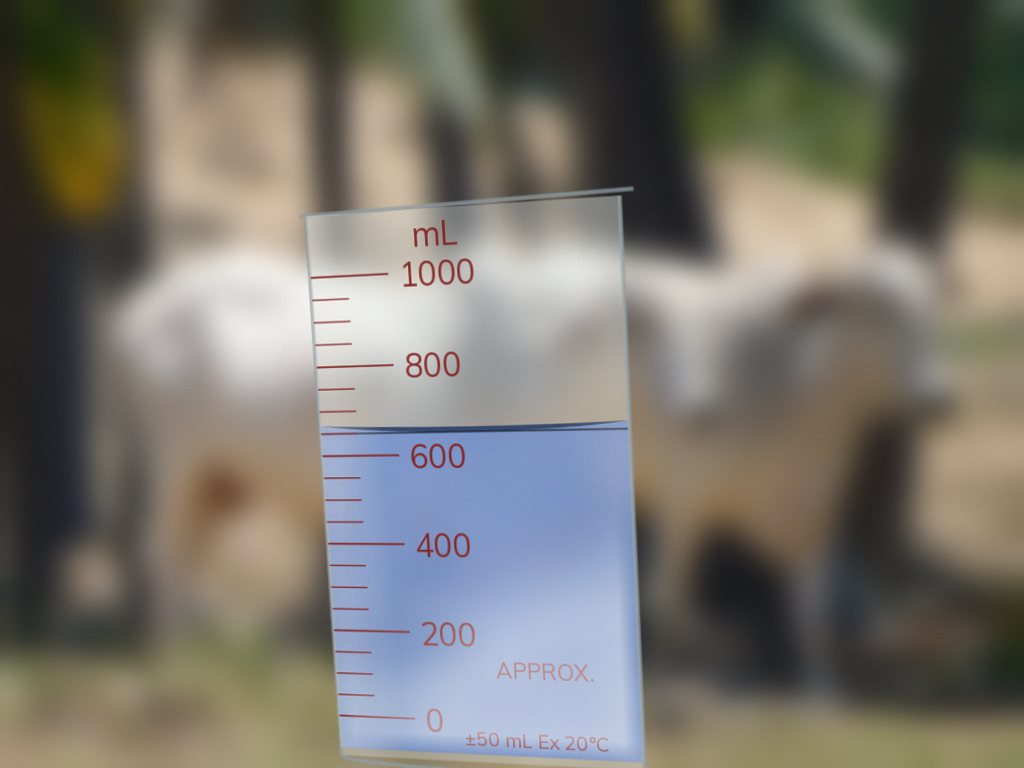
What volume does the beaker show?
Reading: 650 mL
